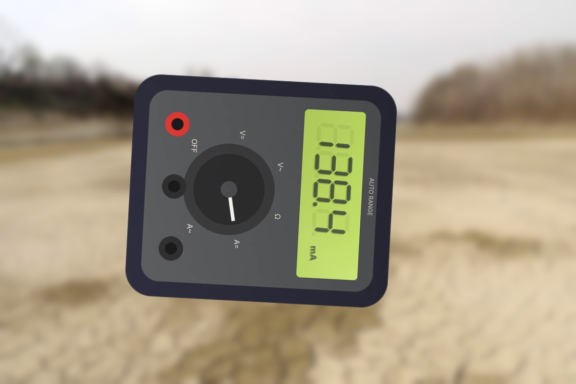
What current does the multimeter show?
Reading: 138.4 mA
